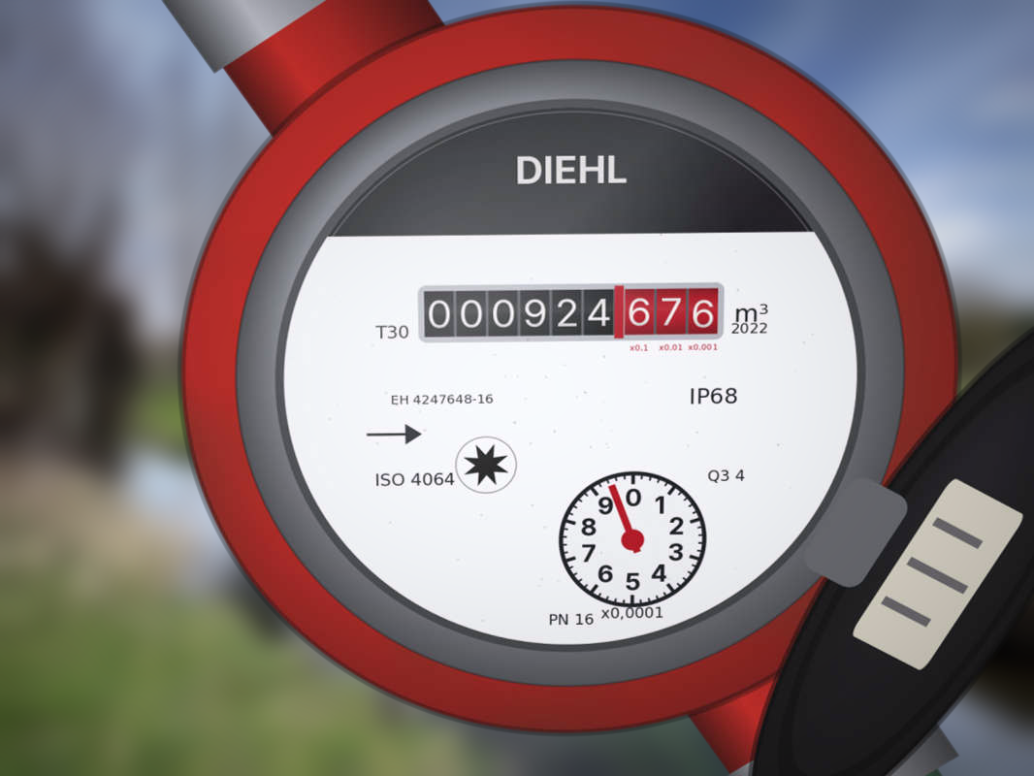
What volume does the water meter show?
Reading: 924.6759 m³
